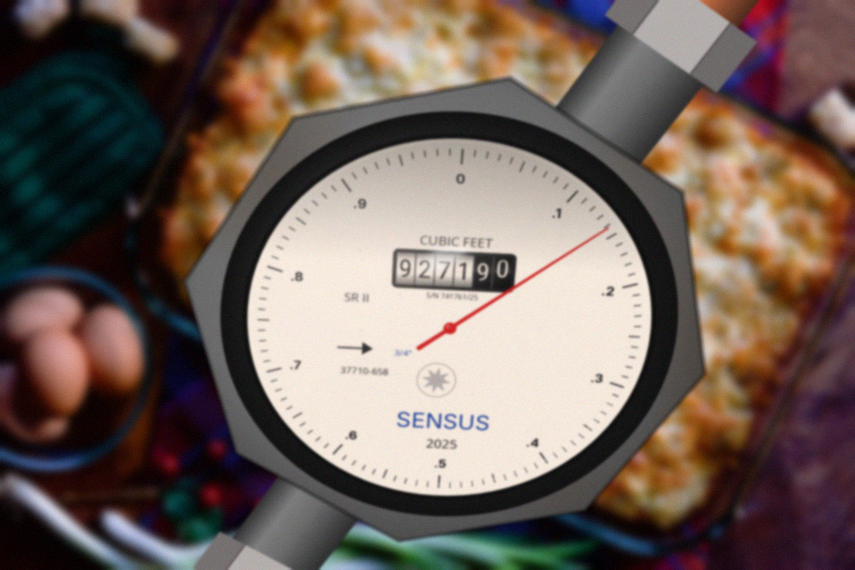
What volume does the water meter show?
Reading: 927190.14 ft³
